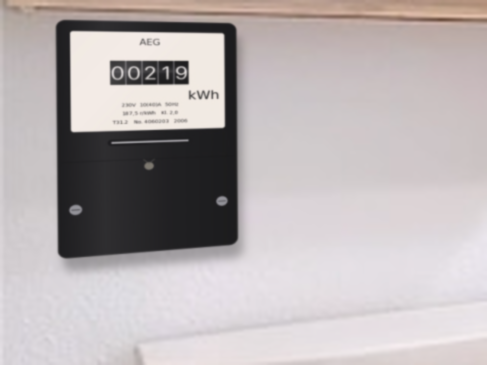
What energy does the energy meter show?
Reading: 219 kWh
